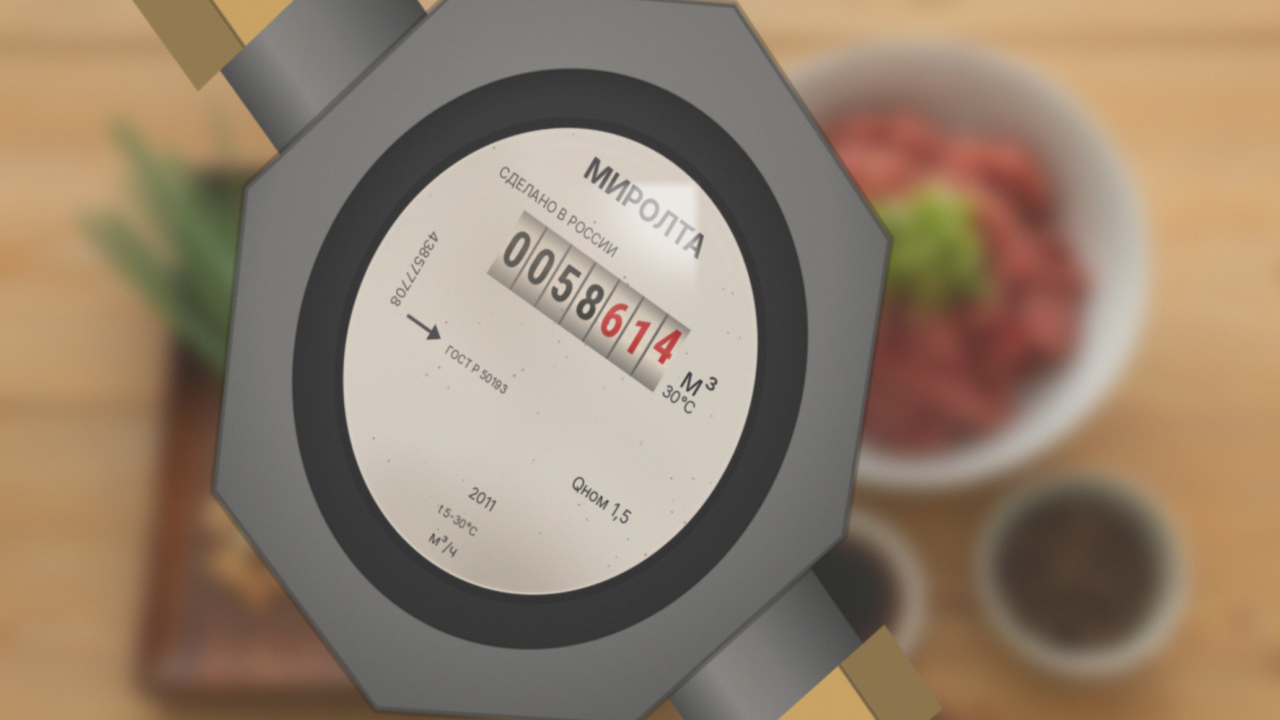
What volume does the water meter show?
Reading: 58.614 m³
